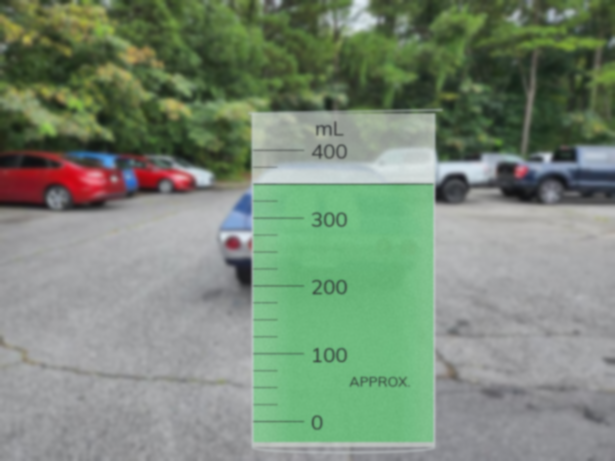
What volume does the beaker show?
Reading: 350 mL
